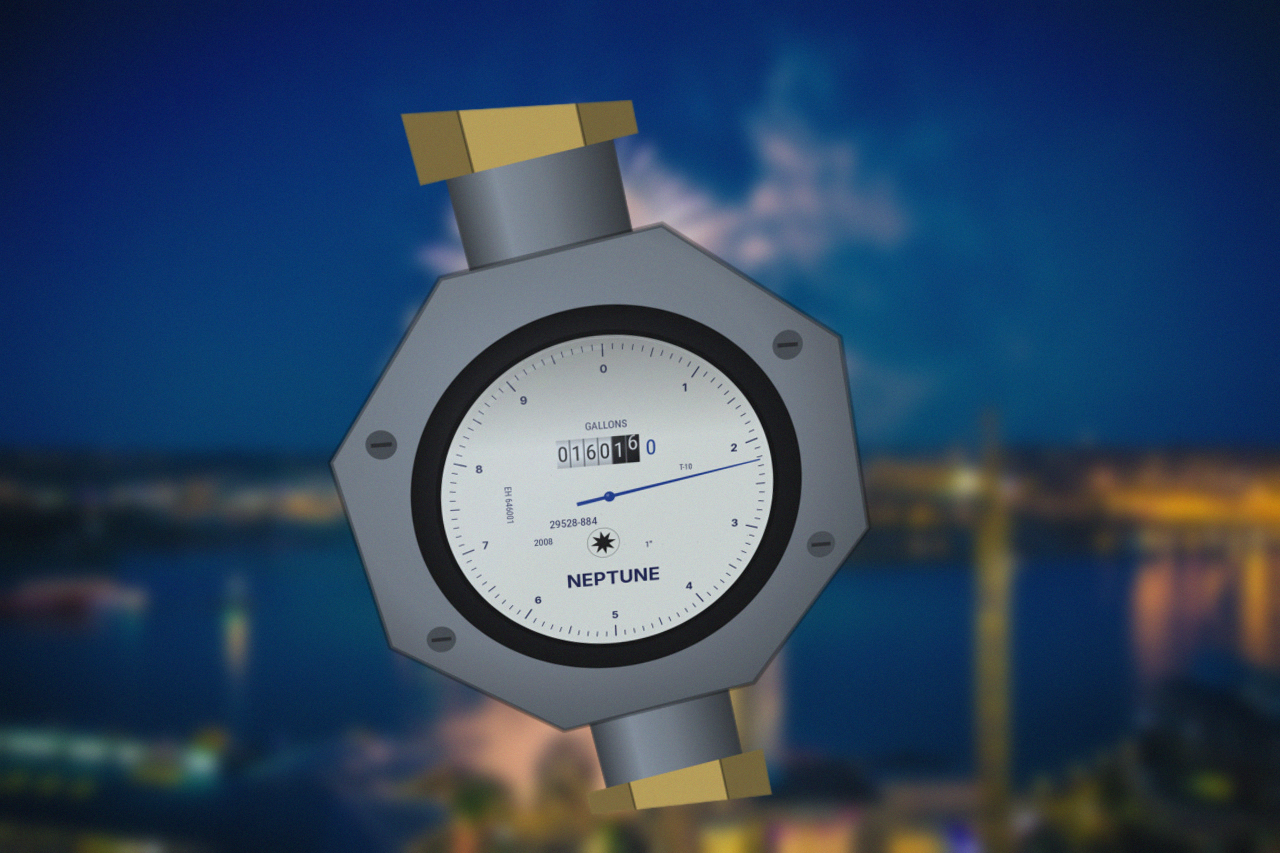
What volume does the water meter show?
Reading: 160162.2 gal
